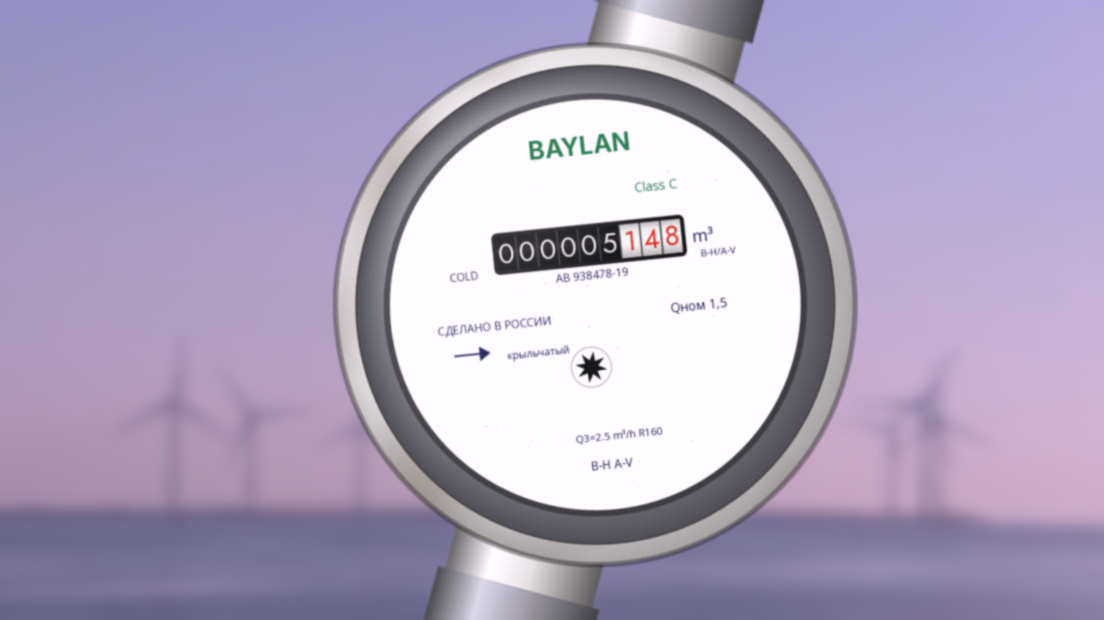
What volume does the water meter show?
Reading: 5.148 m³
